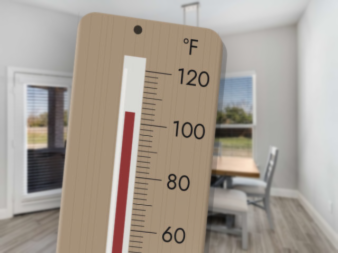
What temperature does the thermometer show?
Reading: 104 °F
